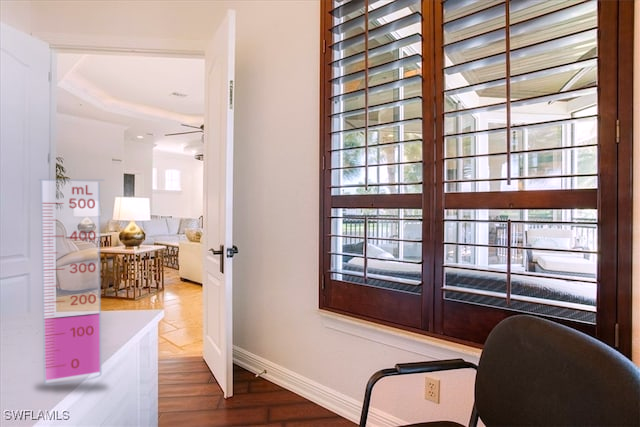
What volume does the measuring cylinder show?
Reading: 150 mL
